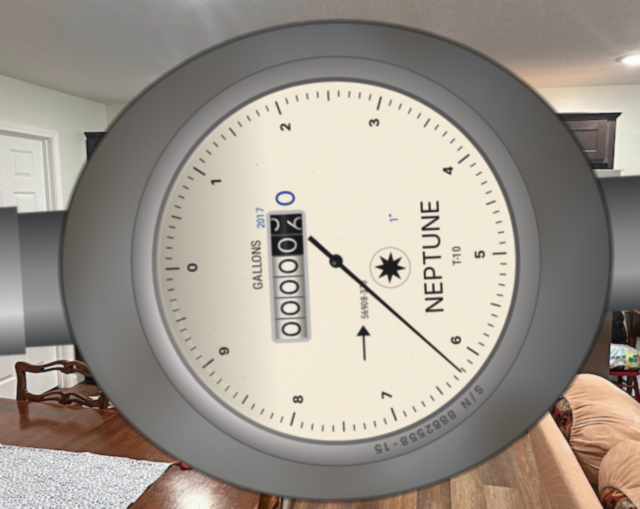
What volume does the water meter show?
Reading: 56.2 gal
